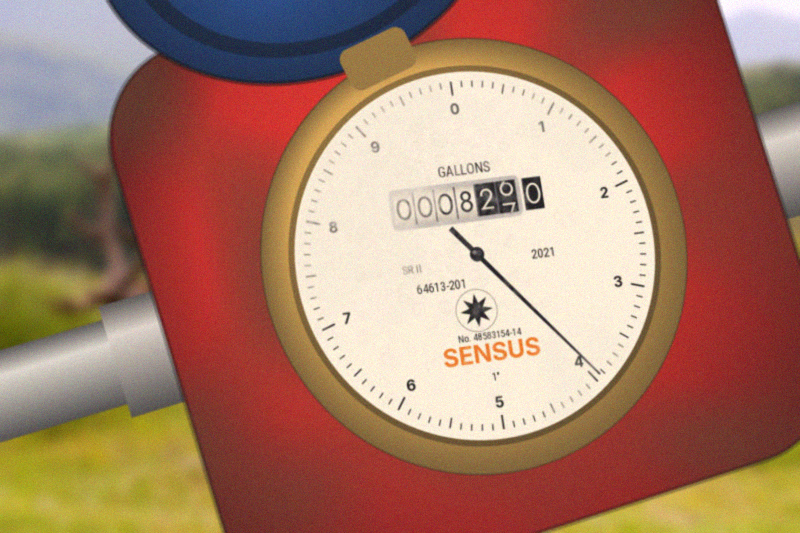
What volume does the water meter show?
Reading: 8263.9 gal
